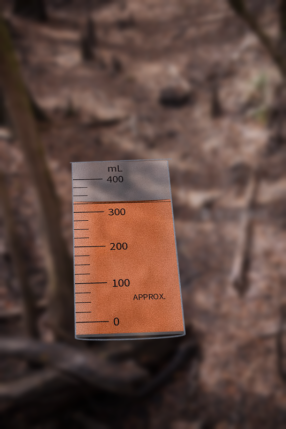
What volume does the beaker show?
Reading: 325 mL
